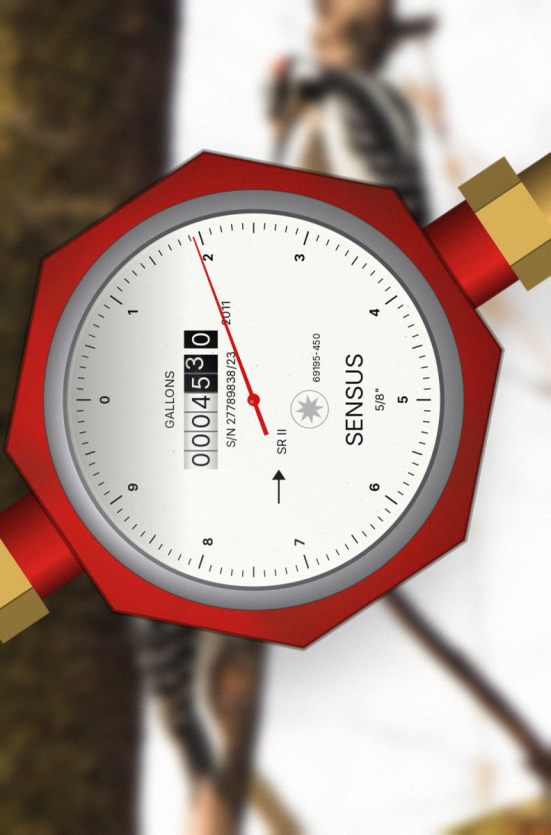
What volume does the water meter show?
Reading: 4531.9 gal
